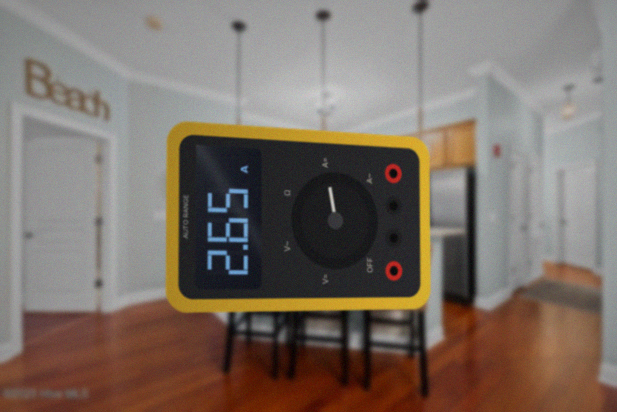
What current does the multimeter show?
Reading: 2.65 A
